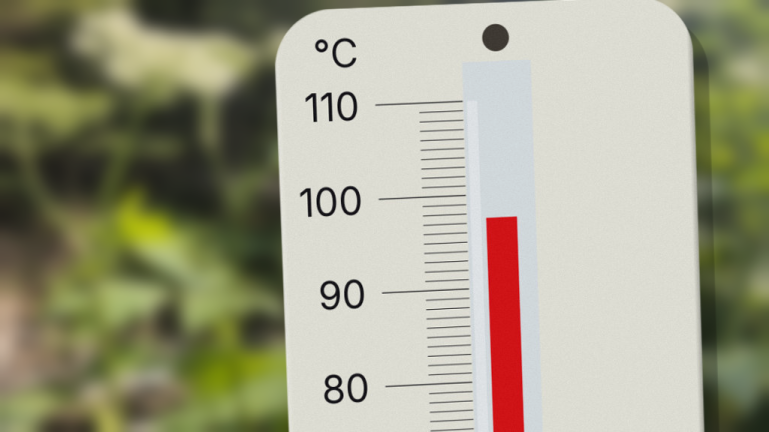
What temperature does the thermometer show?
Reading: 97.5 °C
